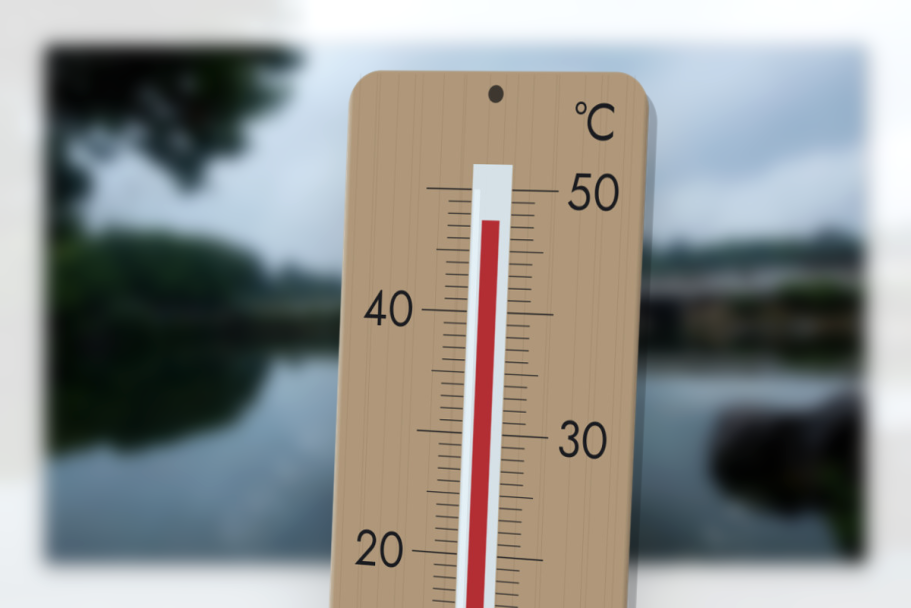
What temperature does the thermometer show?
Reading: 47.5 °C
